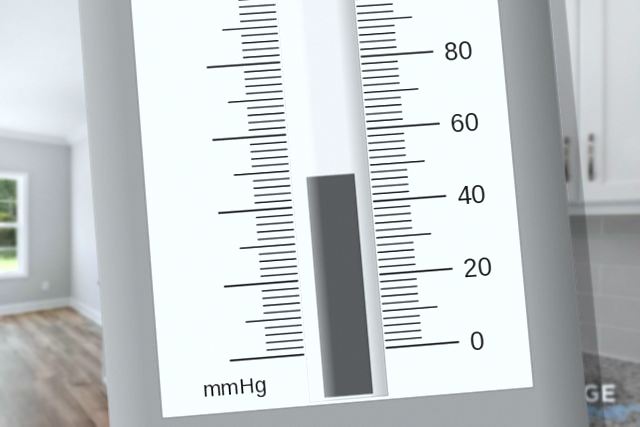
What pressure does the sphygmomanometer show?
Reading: 48 mmHg
